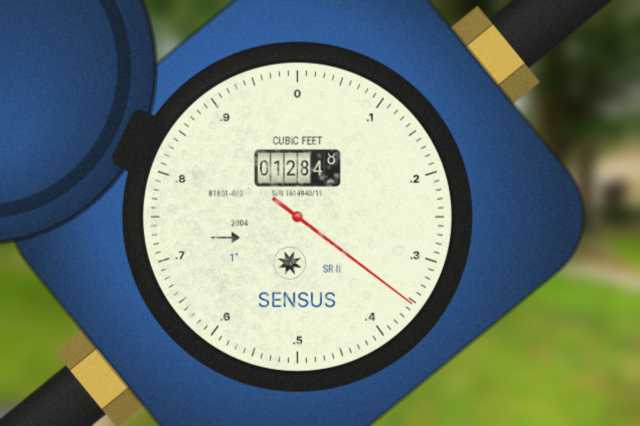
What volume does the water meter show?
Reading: 12848.35 ft³
